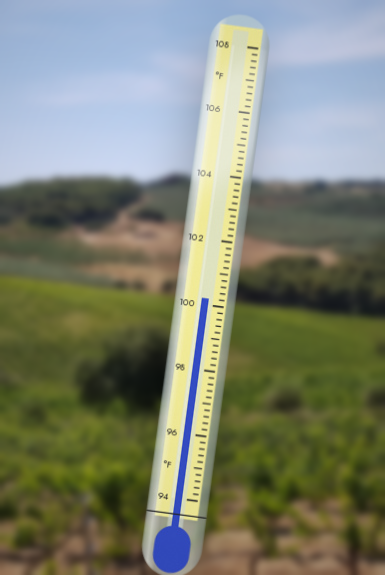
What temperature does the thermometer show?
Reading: 100.2 °F
